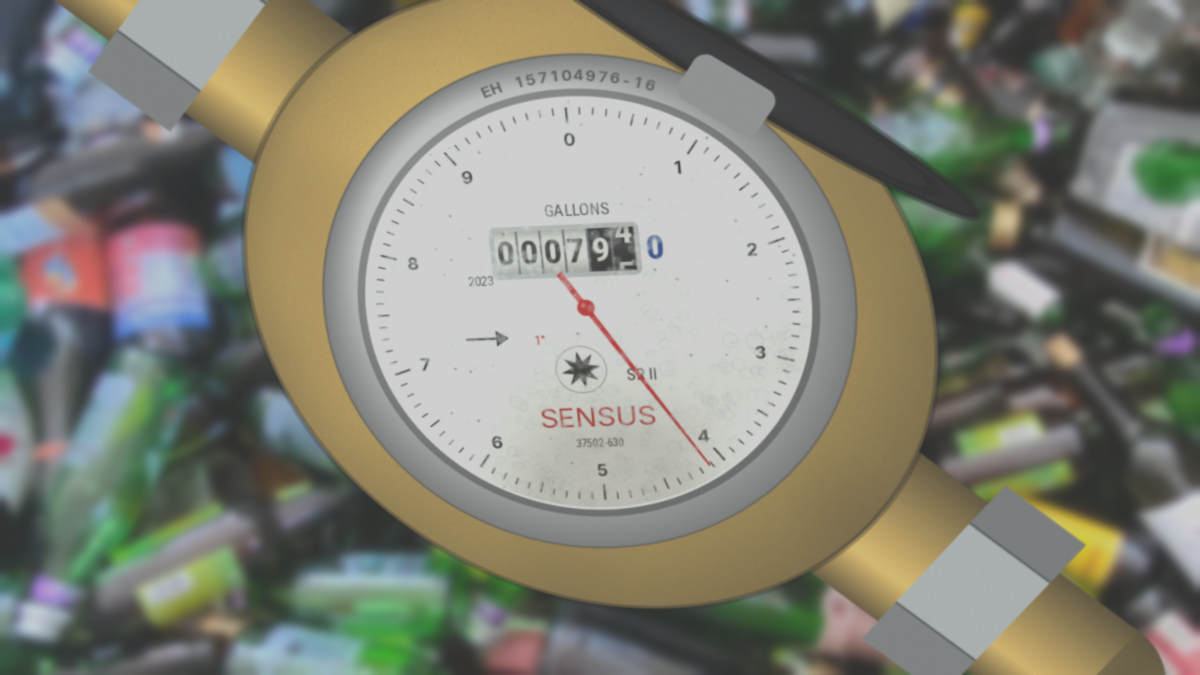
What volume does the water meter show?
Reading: 7944.1 gal
